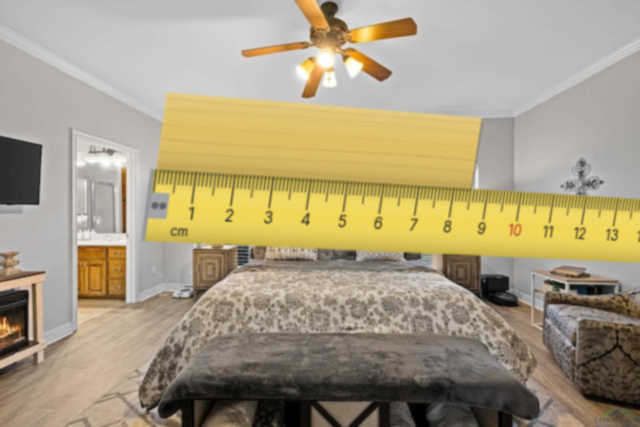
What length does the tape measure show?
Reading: 8.5 cm
